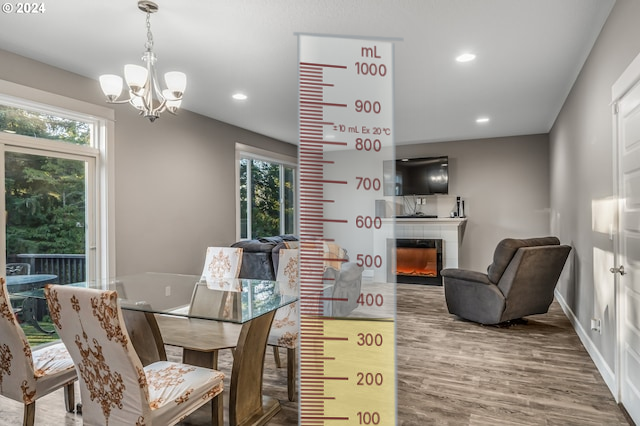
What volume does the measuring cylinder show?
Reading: 350 mL
